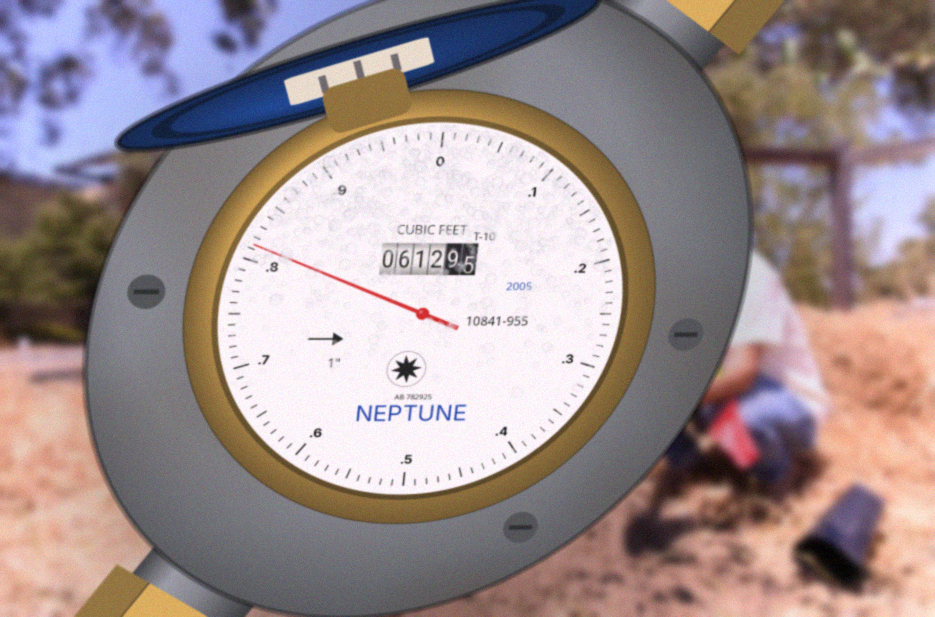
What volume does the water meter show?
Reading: 61294.81 ft³
